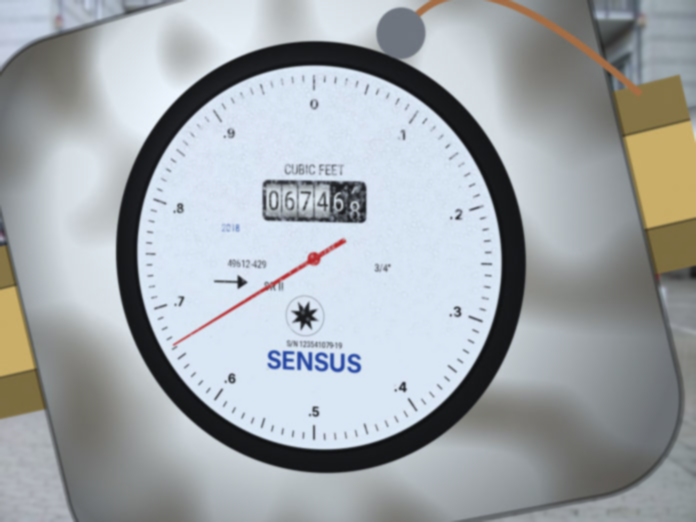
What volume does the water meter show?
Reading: 67467.66 ft³
